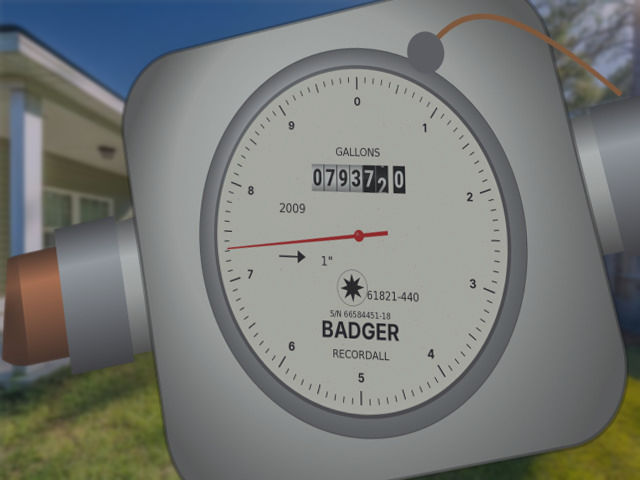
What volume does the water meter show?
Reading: 793717.3 gal
